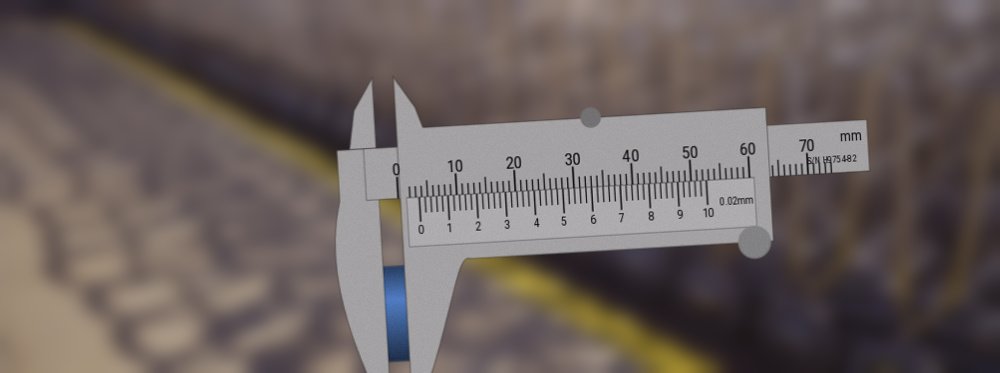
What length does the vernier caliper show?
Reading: 3.6 mm
